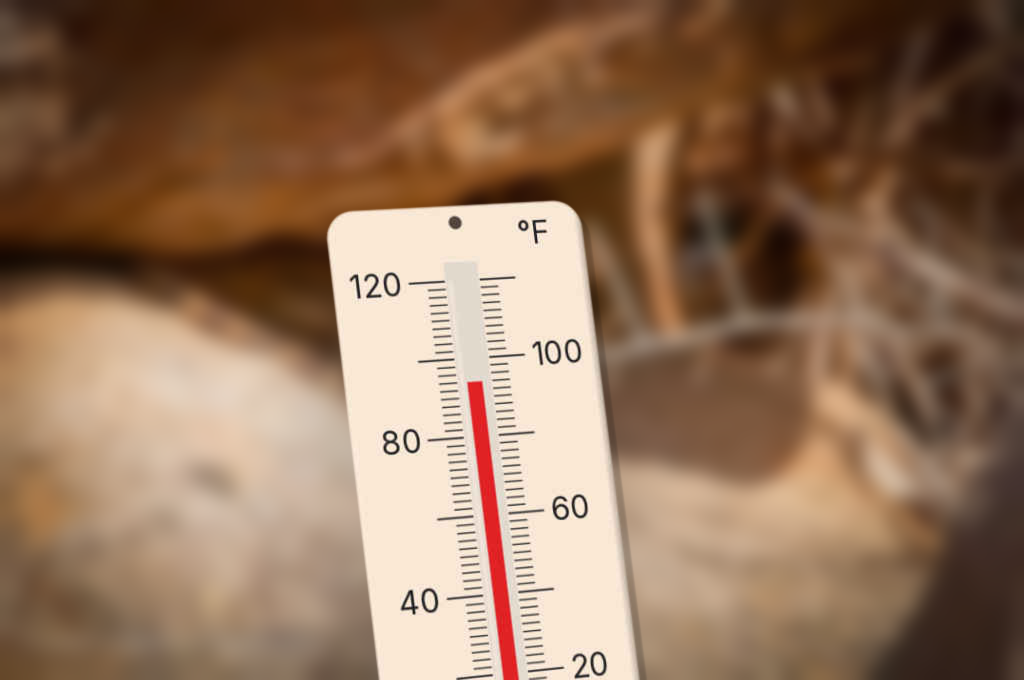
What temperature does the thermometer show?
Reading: 94 °F
